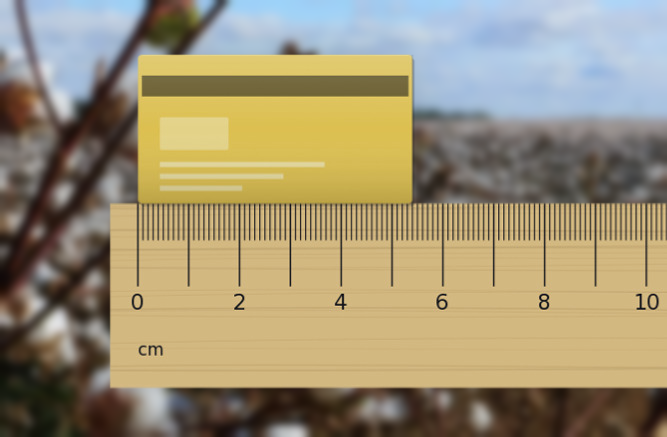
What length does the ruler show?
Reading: 5.4 cm
